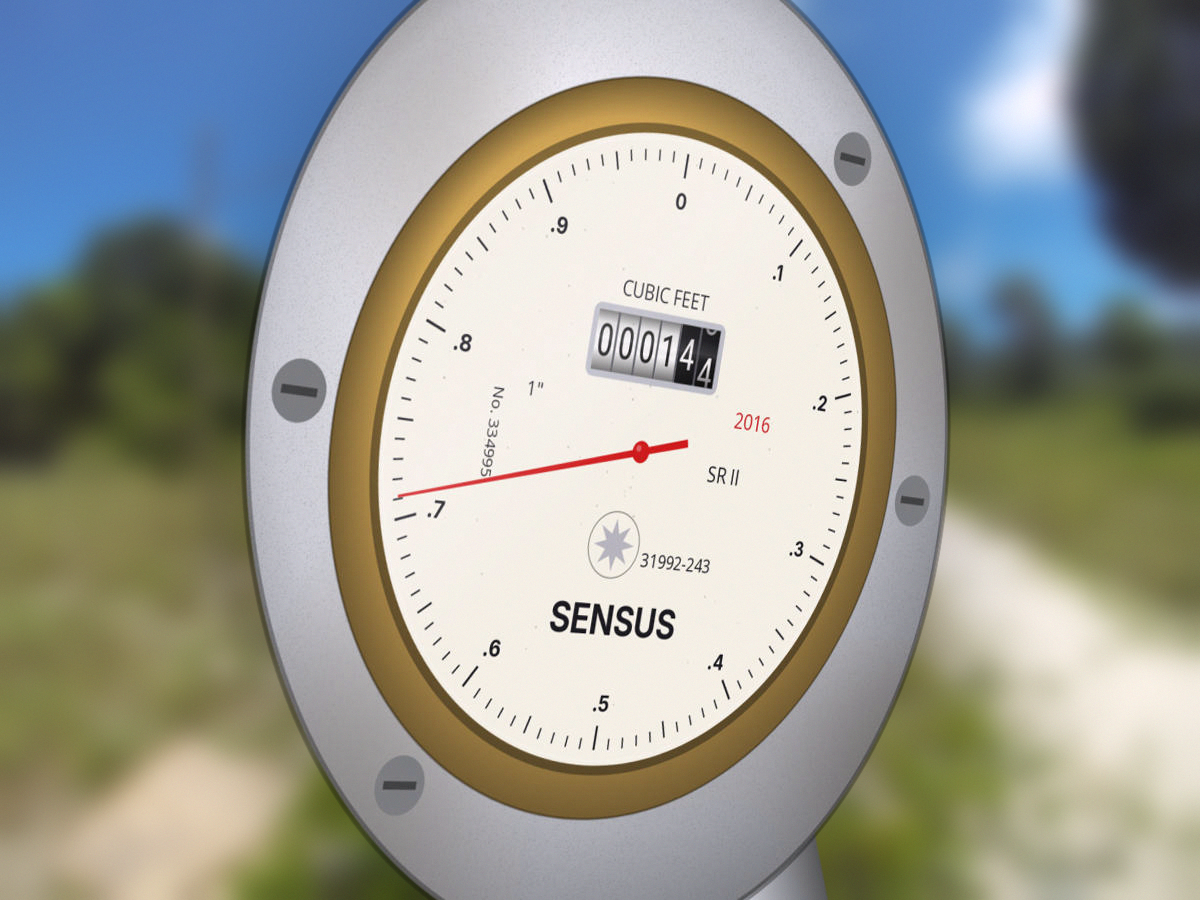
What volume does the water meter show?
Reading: 143.71 ft³
